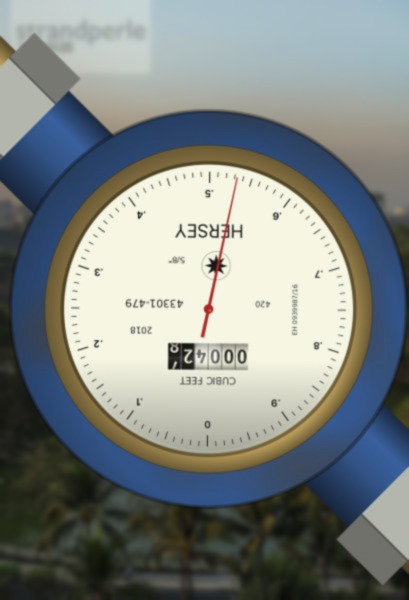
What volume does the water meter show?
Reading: 427.53 ft³
